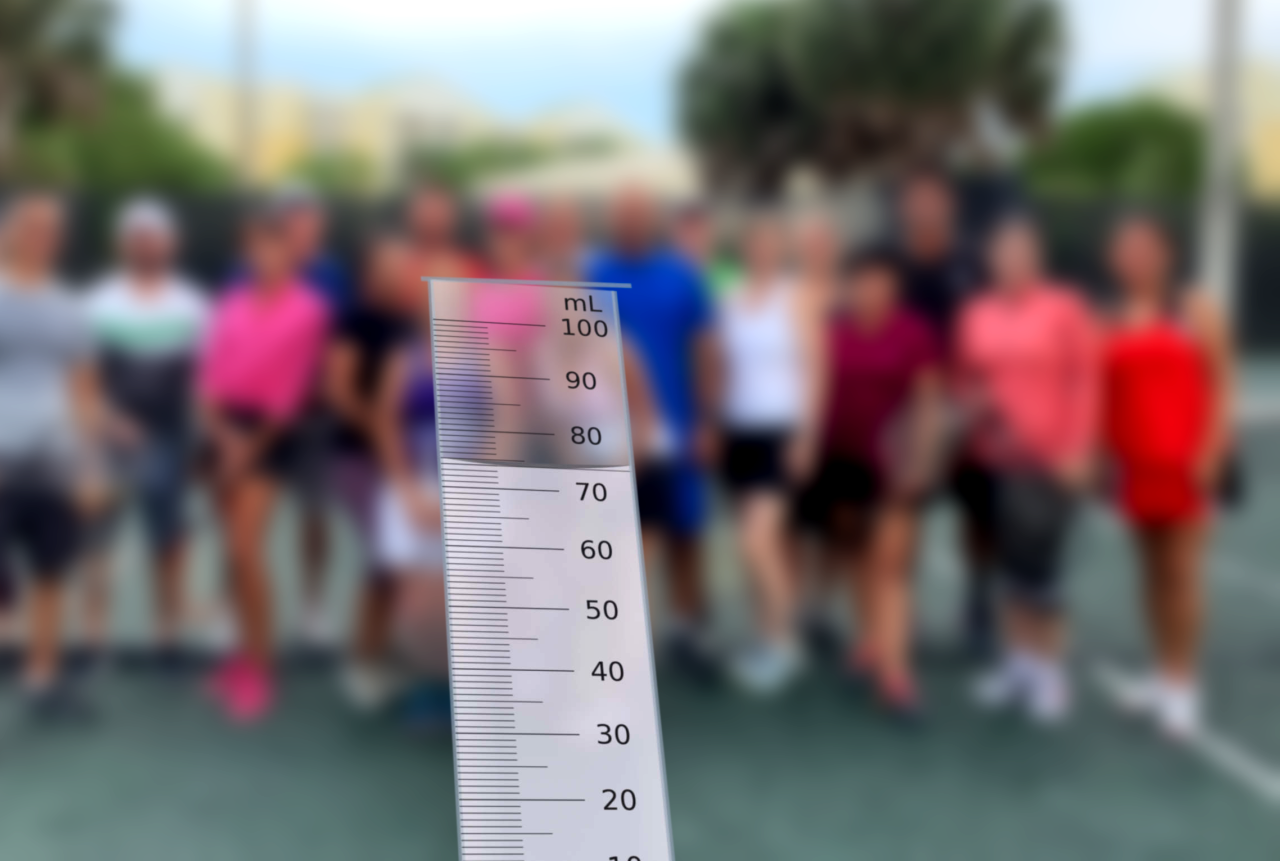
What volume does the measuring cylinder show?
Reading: 74 mL
